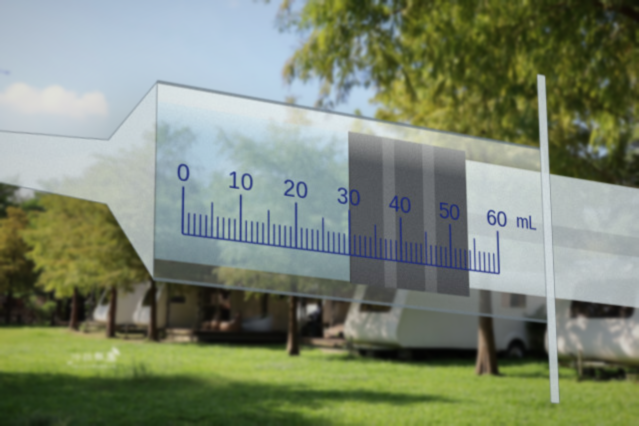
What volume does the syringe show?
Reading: 30 mL
